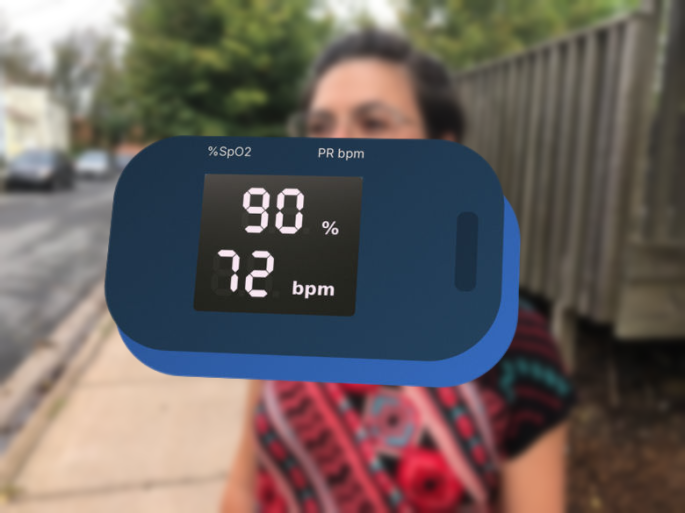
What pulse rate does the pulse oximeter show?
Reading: 72 bpm
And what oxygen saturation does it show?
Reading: 90 %
